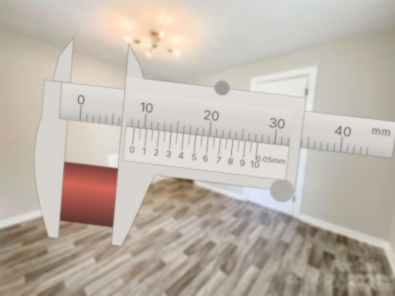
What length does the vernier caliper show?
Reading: 8.4 mm
